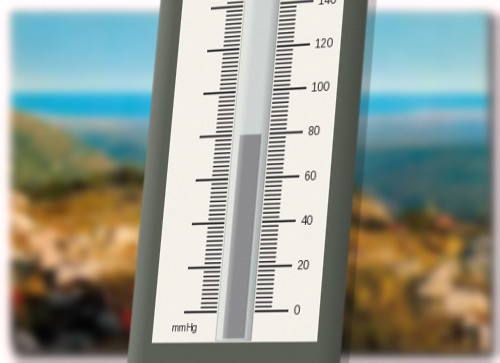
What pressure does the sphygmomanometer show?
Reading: 80 mmHg
